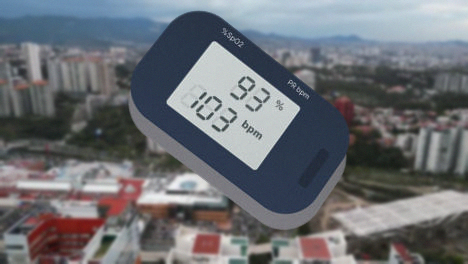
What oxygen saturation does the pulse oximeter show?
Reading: 93 %
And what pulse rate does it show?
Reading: 103 bpm
